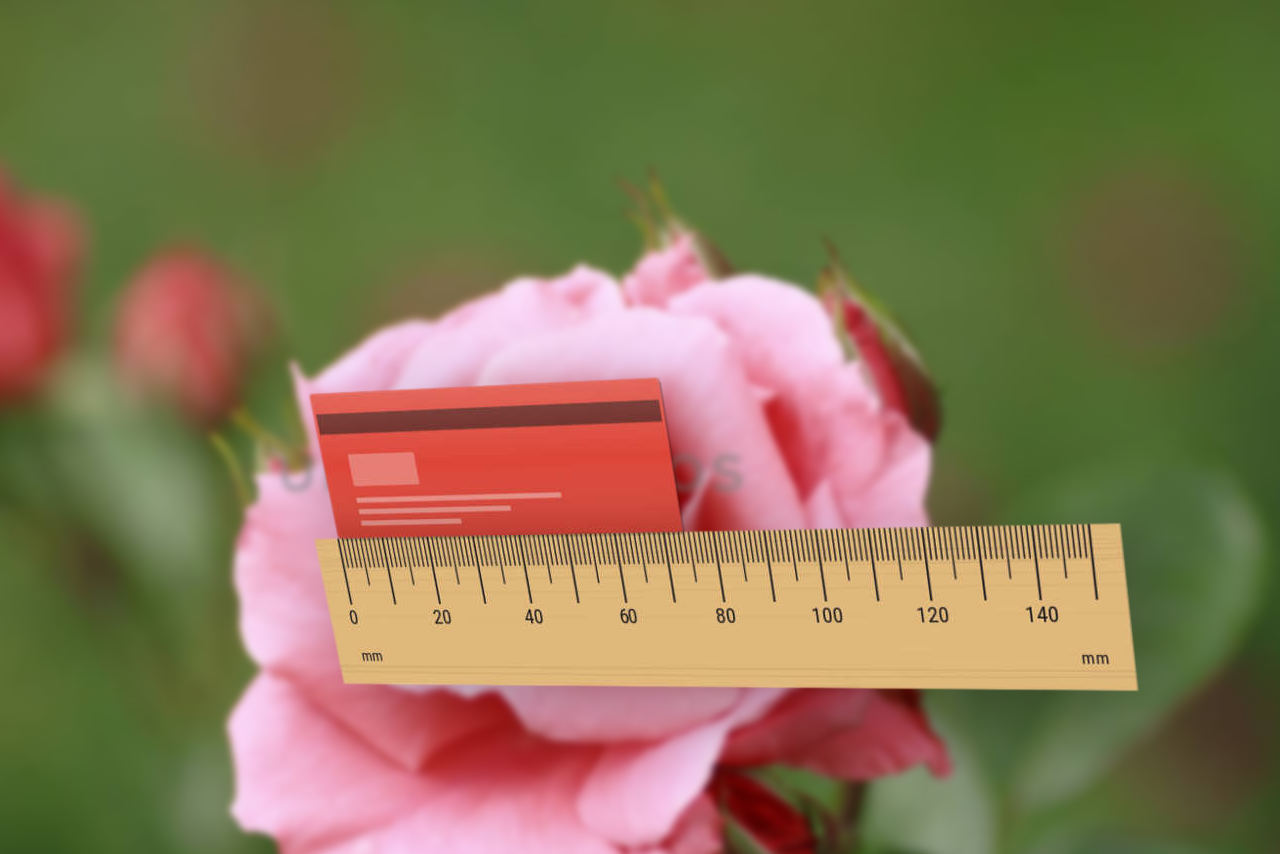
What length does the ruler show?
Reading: 74 mm
